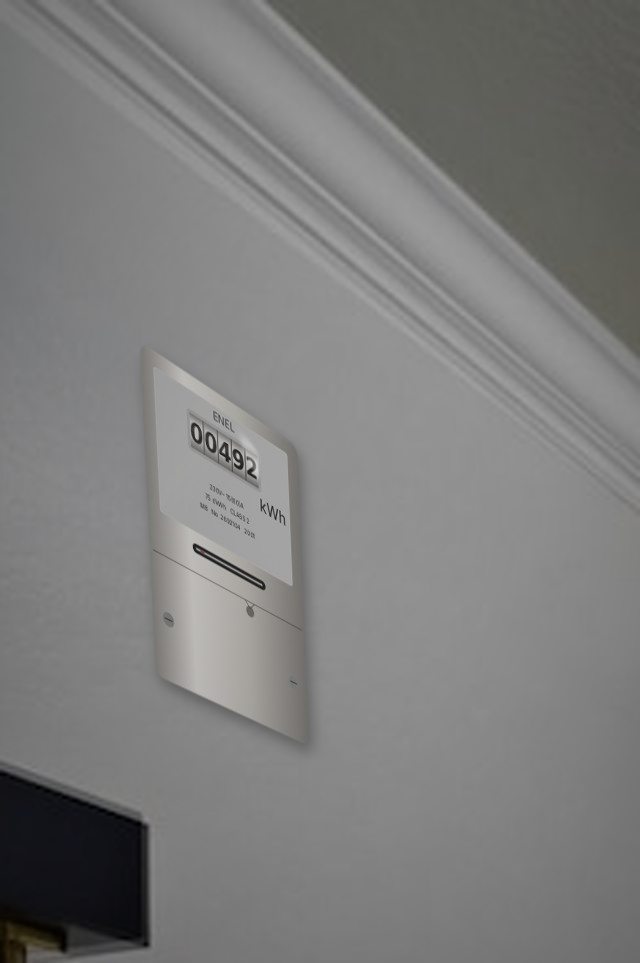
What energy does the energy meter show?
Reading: 492 kWh
